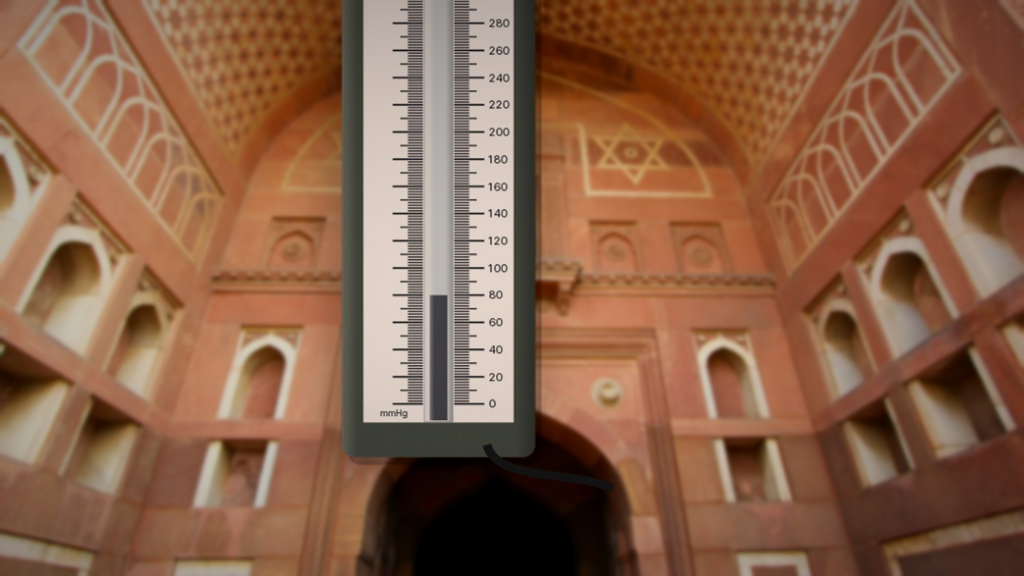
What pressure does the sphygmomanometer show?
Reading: 80 mmHg
